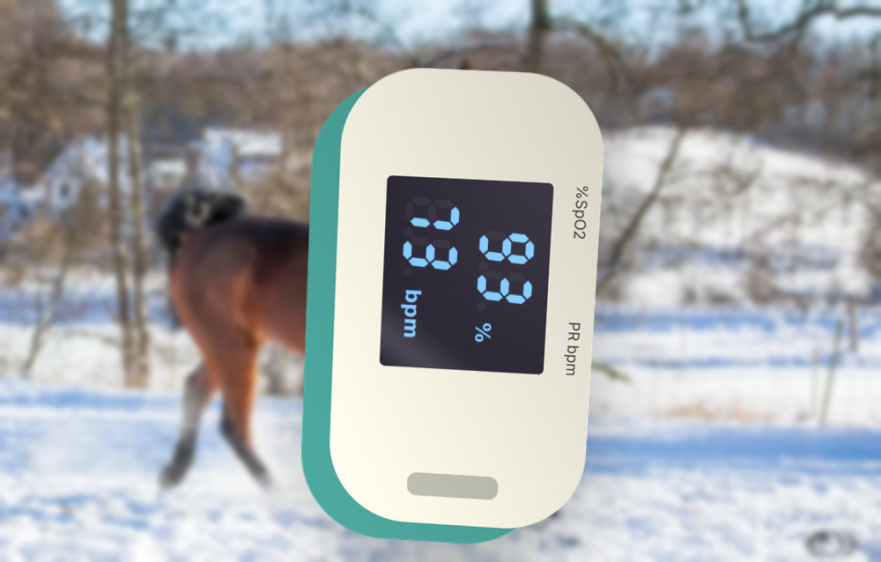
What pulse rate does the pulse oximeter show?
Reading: 73 bpm
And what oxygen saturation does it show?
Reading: 93 %
